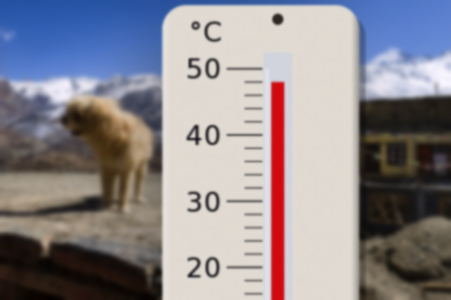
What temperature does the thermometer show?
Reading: 48 °C
